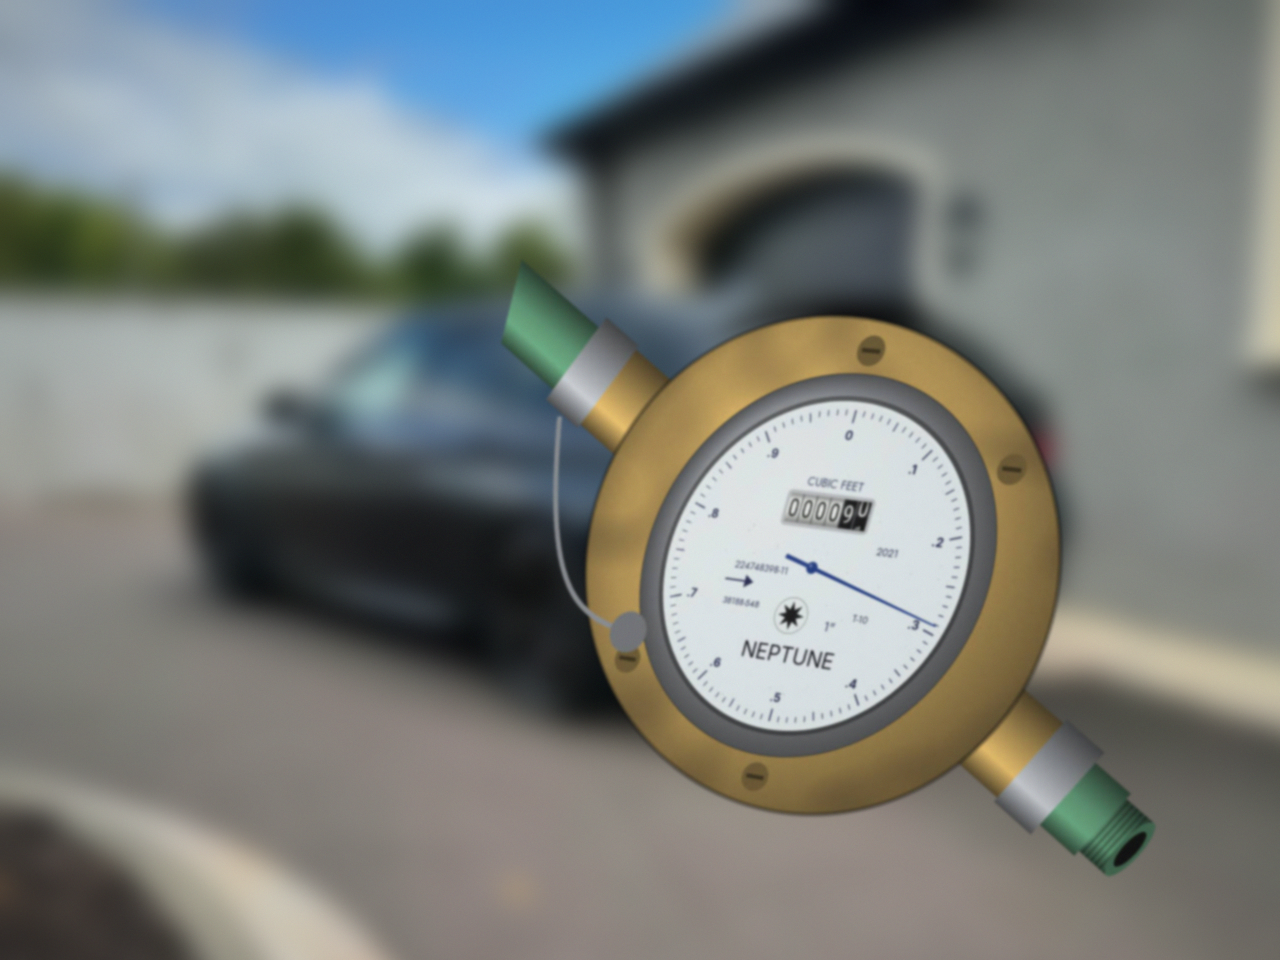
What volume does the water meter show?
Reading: 90.29 ft³
